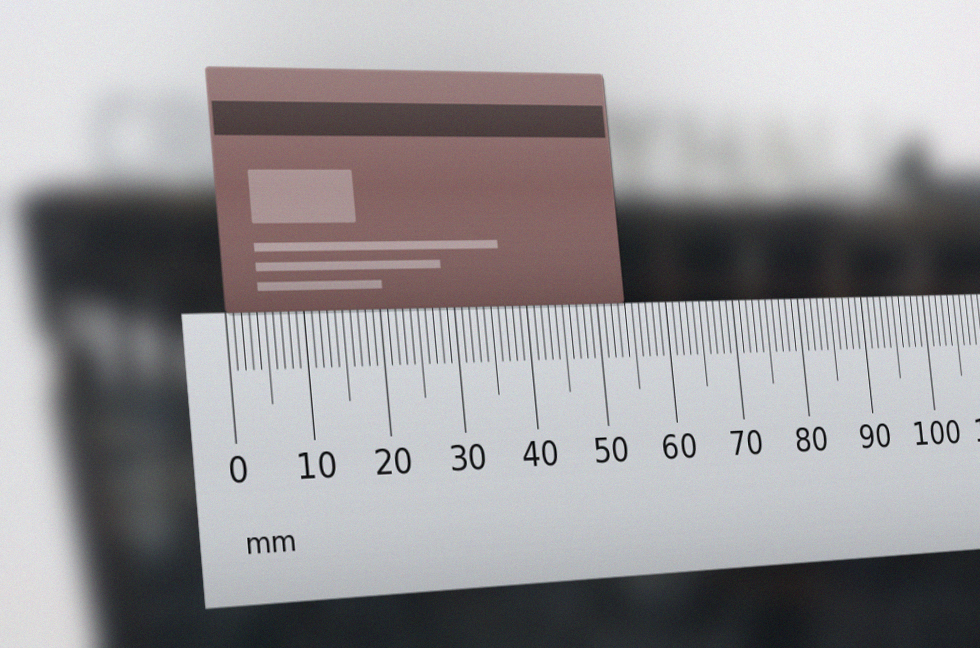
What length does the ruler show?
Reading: 54 mm
